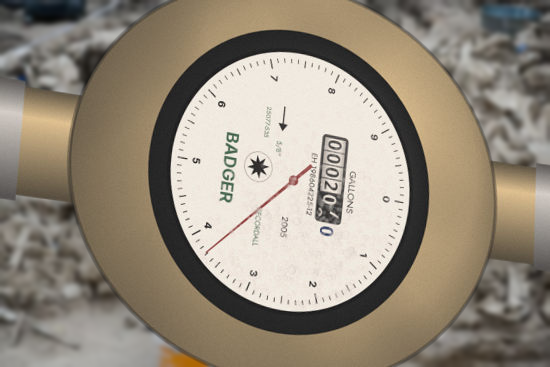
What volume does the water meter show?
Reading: 2073.7 gal
